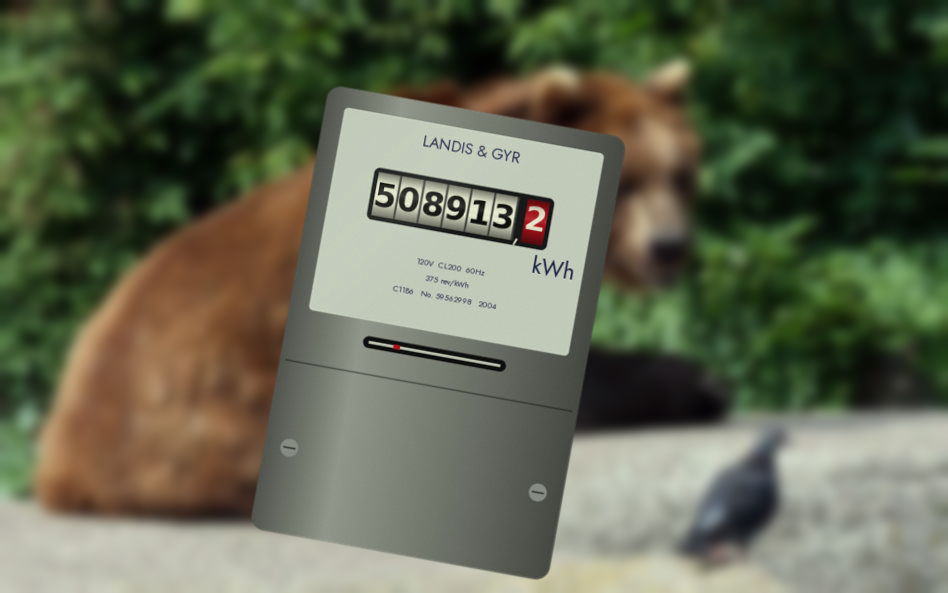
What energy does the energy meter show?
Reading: 508913.2 kWh
